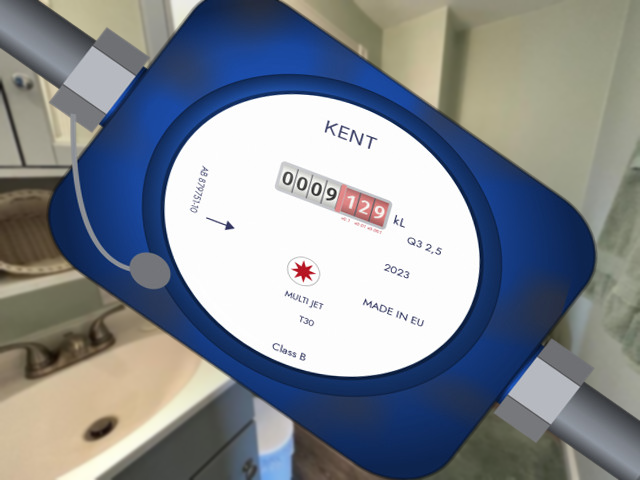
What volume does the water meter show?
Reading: 9.129 kL
